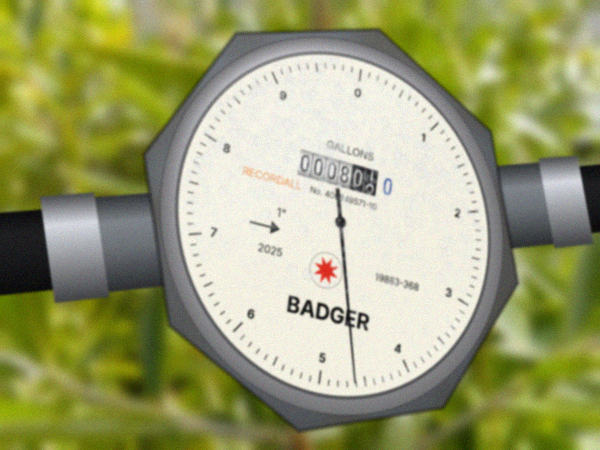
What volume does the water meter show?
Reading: 8014.6 gal
